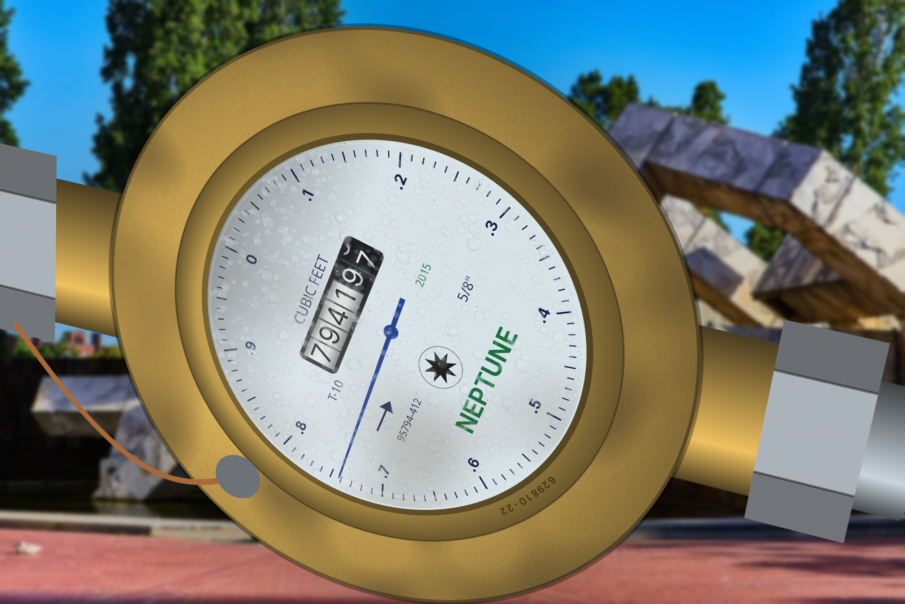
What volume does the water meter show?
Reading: 794196.74 ft³
